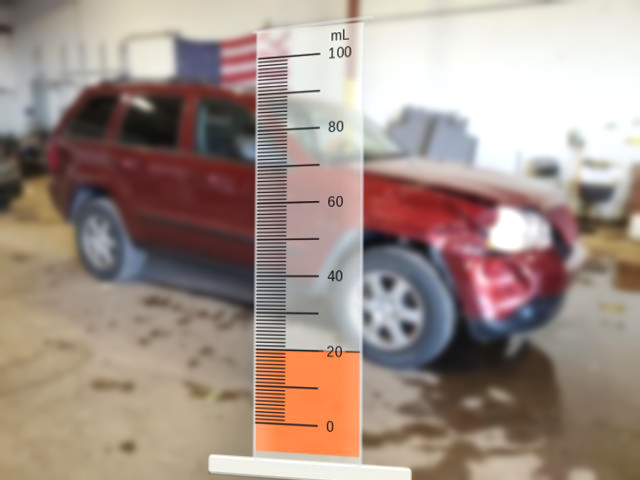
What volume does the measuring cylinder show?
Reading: 20 mL
